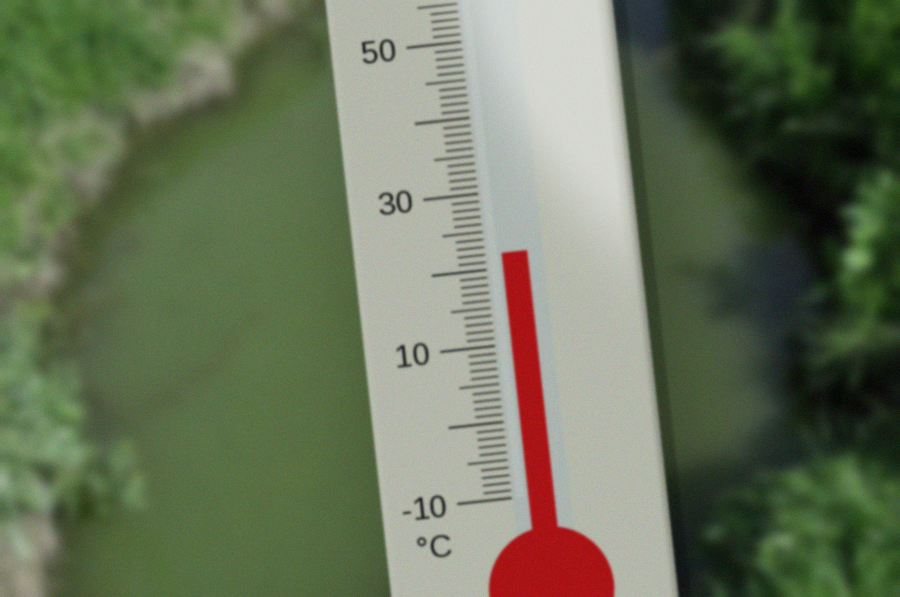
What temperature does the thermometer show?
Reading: 22 °C
